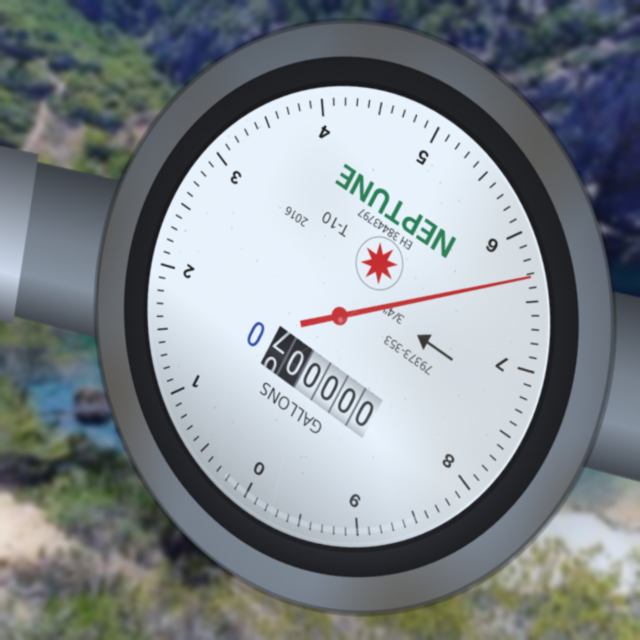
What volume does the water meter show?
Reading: 66.3 gal
